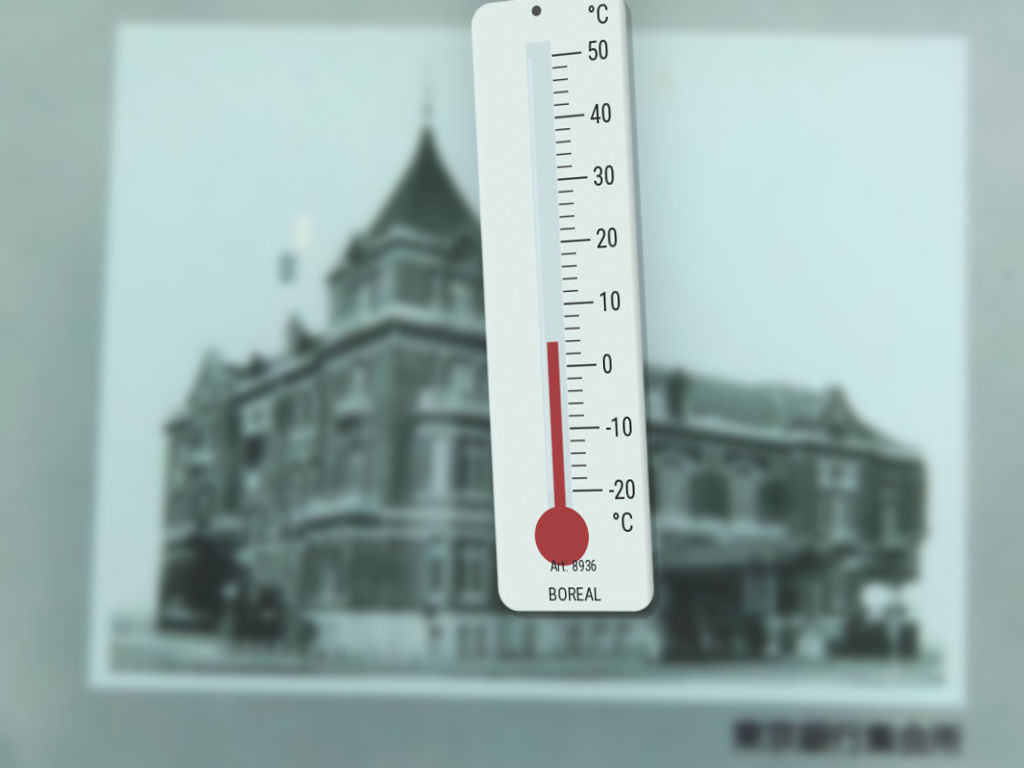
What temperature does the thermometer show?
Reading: 4 °C
